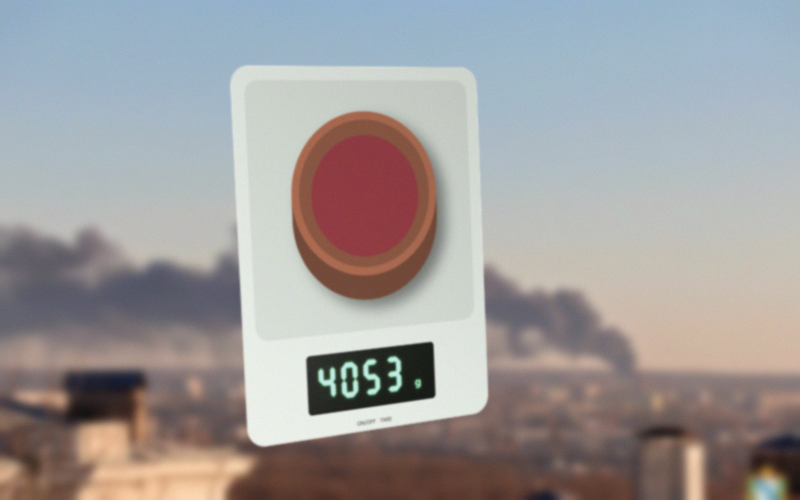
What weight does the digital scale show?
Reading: 4053 g
